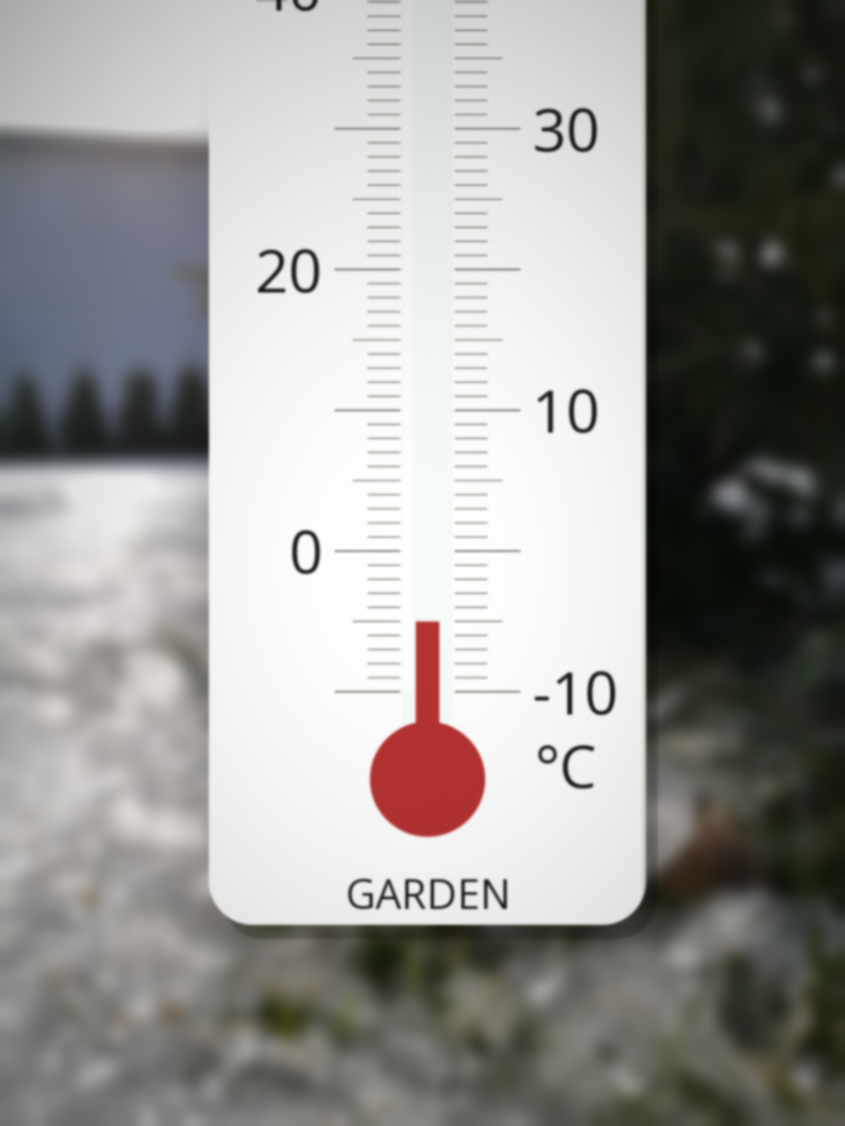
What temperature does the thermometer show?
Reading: -5 °C
